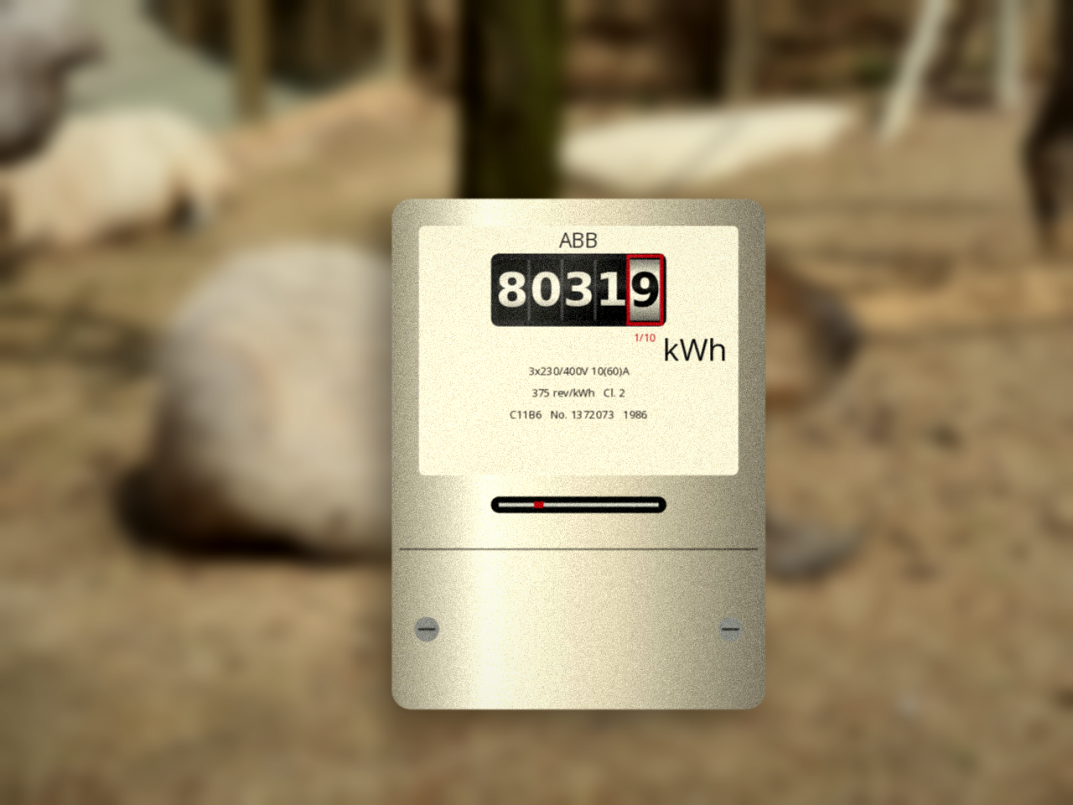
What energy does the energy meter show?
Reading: 8031.9 kWh
